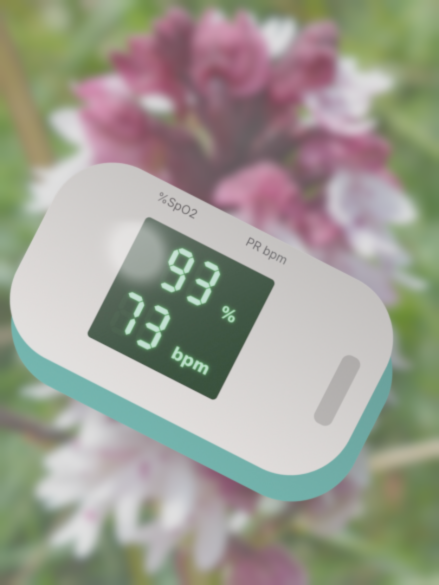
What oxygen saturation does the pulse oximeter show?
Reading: 93 %
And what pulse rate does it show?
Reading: 73 bpm
